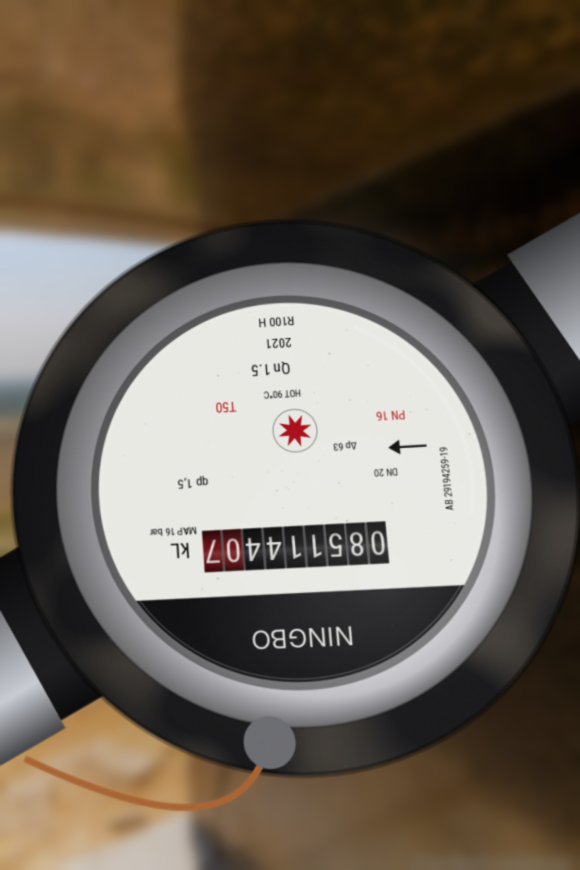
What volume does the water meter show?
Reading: 851144.07 kL
